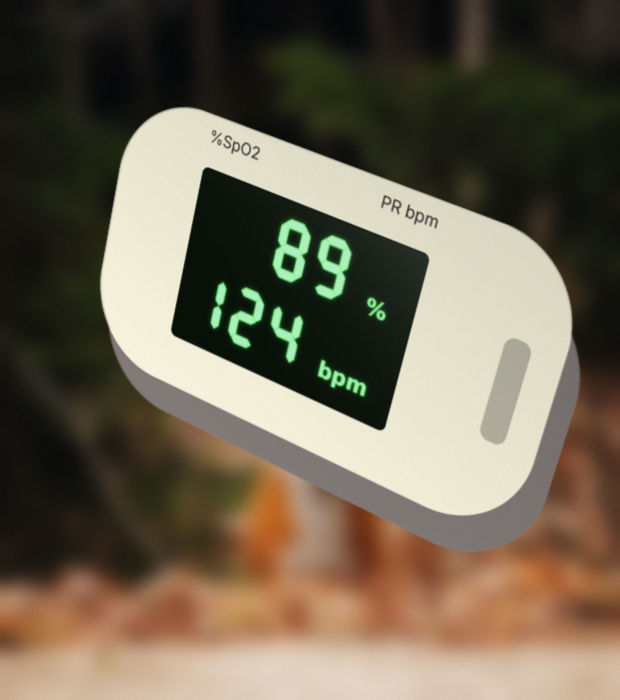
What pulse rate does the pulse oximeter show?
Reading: 124 bpm
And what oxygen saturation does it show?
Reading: 89 %
